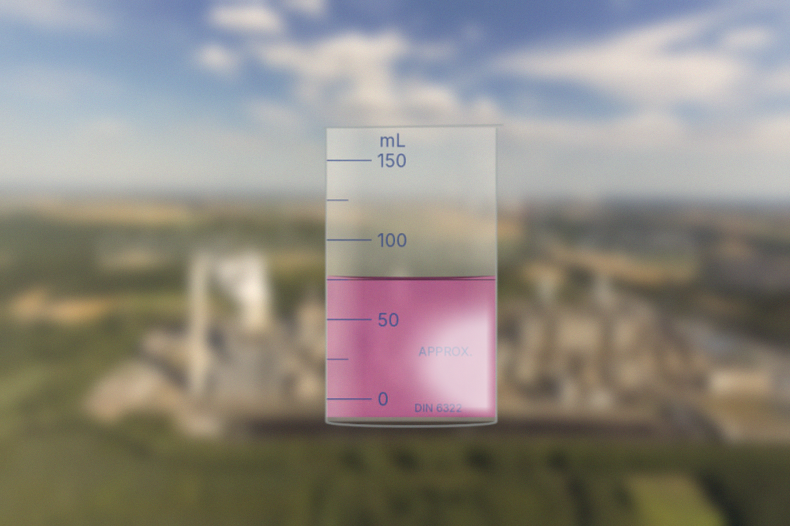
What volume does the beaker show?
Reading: 75 mL
